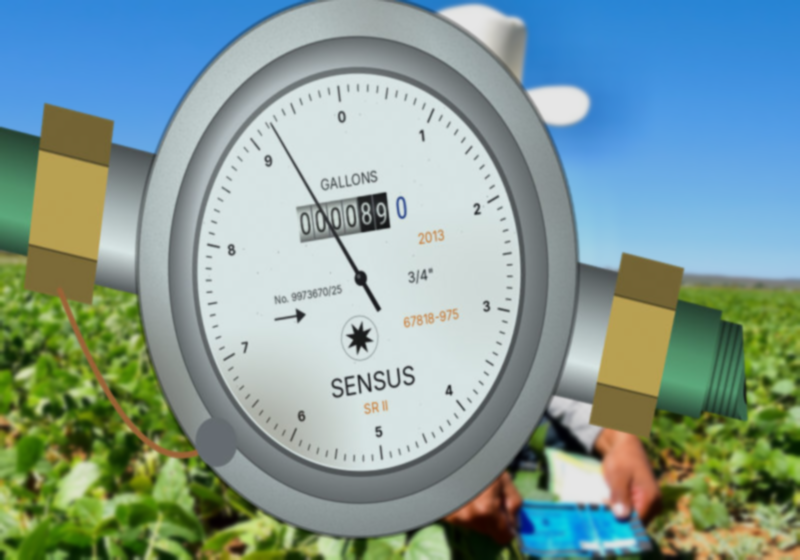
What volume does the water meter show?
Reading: 889.2 gal
